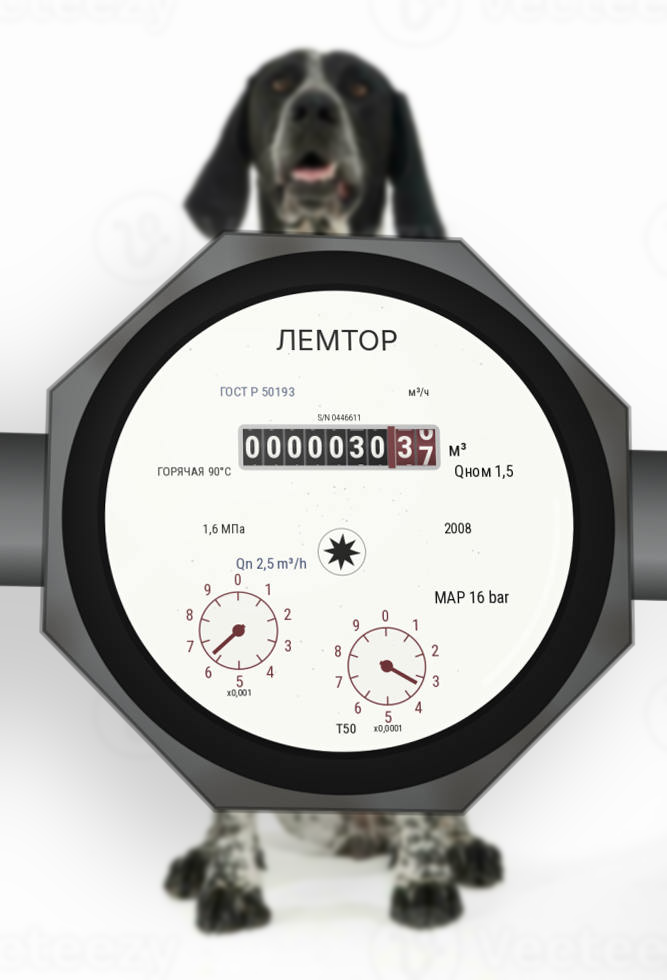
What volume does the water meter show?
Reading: 30.3663 m³
